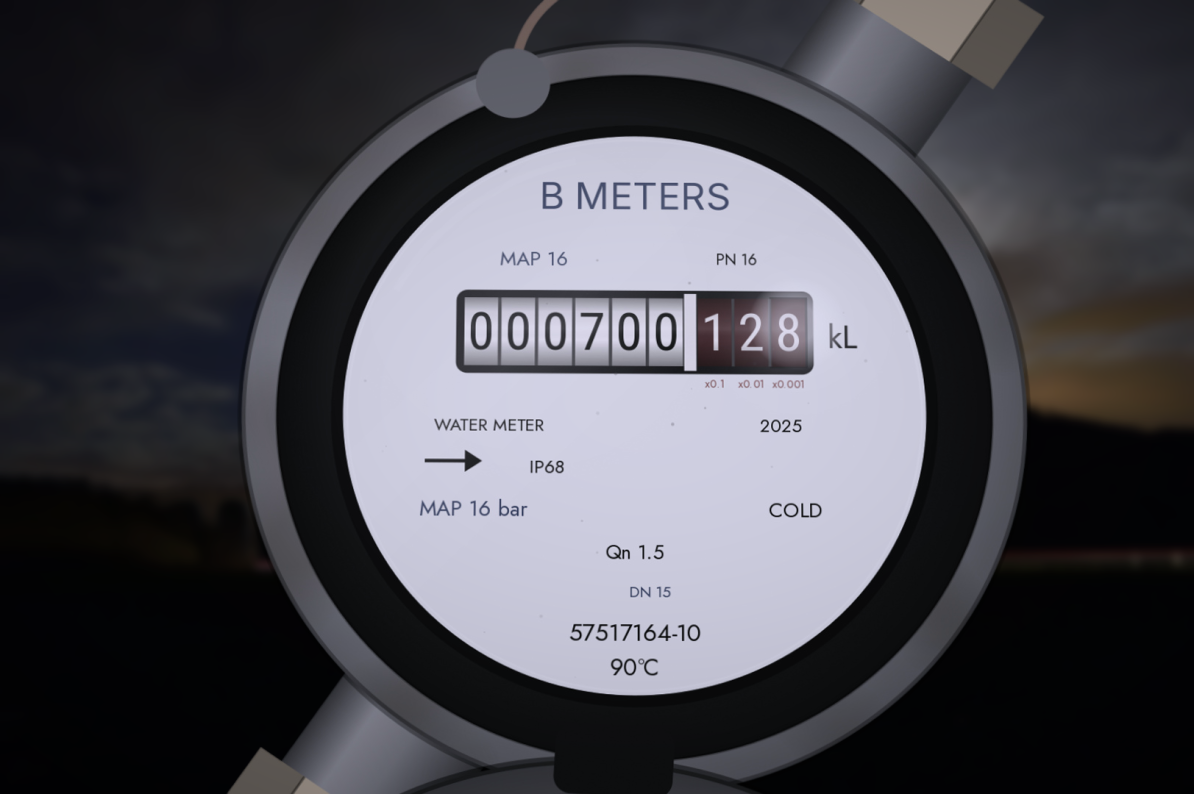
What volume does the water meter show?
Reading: 700.128 kL
